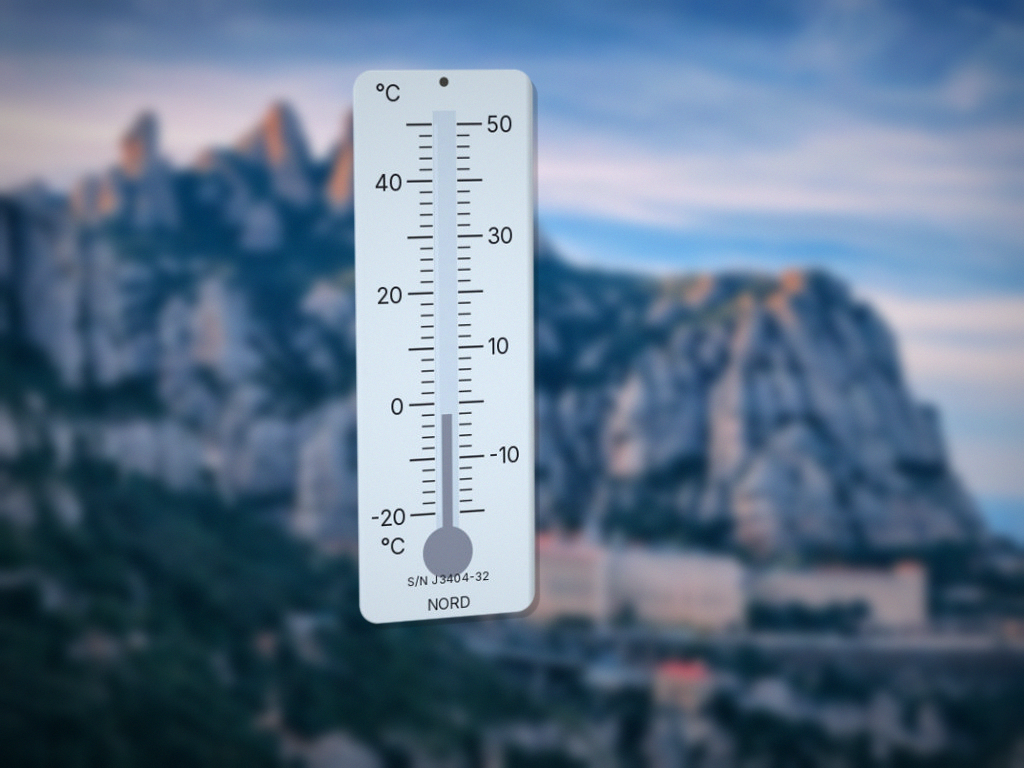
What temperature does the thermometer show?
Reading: -2 °C
